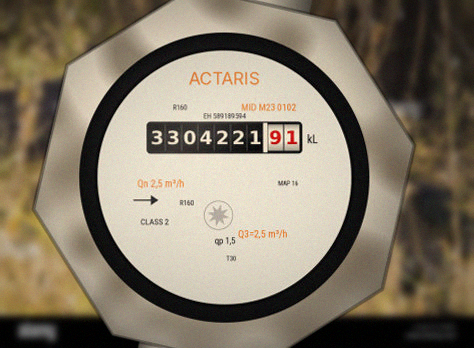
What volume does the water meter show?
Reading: 3304221.91 kL
